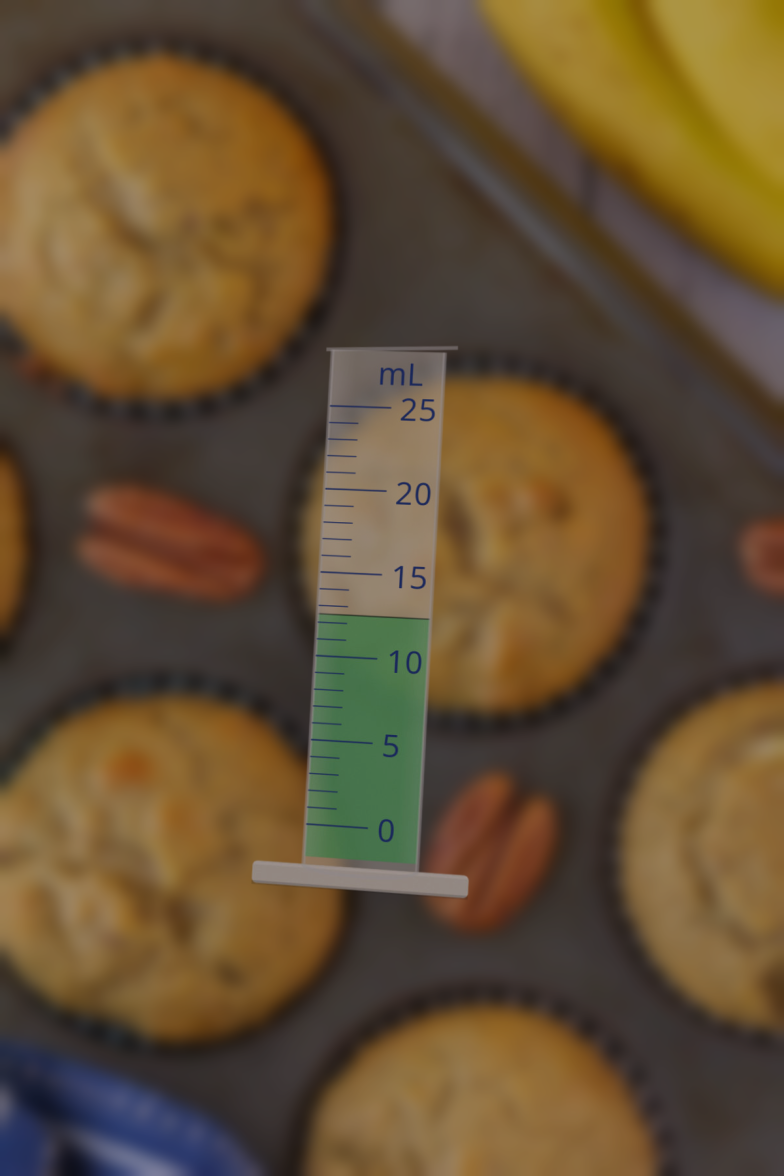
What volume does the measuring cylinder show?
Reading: 12.5 mL
